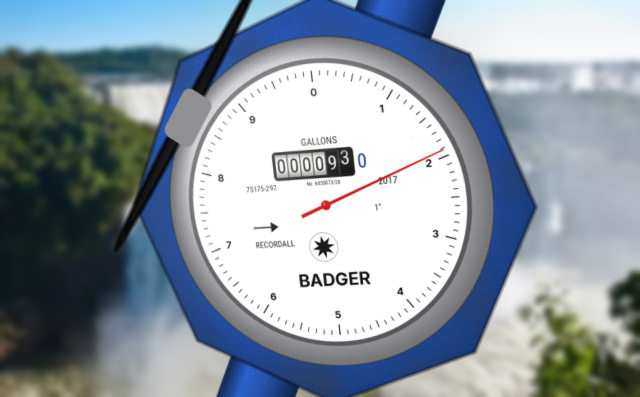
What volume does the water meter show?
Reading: 931.9 gal
